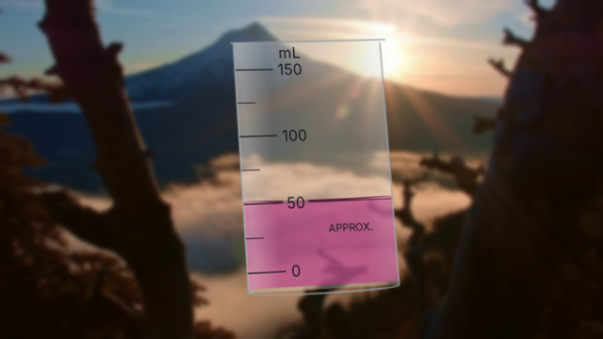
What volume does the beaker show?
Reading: 50 mL
